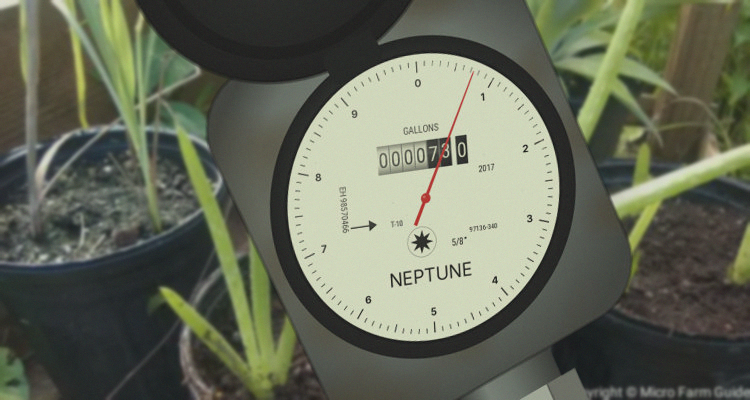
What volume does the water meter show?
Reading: 730.7 gal
